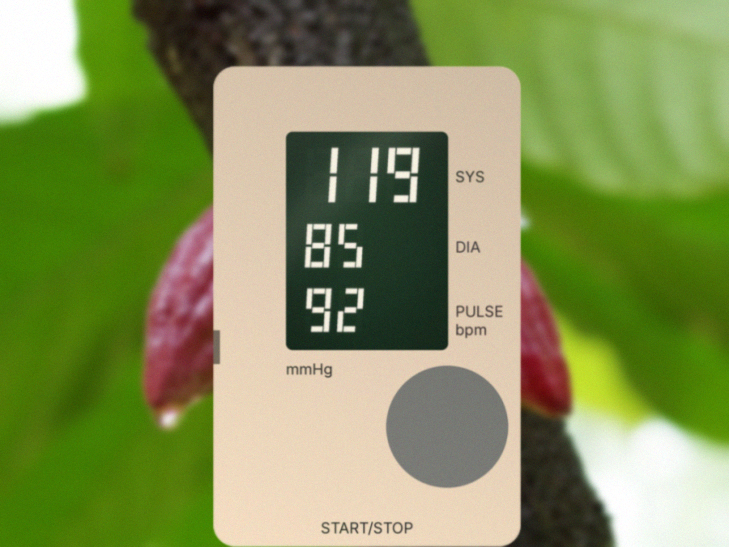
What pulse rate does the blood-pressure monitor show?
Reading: 92 bpm
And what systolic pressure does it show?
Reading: 119 mmHg
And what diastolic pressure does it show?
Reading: 85 mmHg
